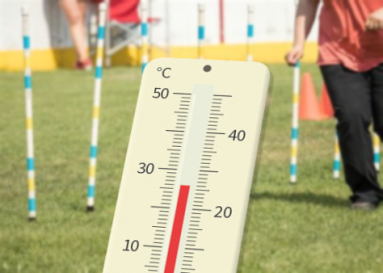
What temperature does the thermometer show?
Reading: 26 °C
